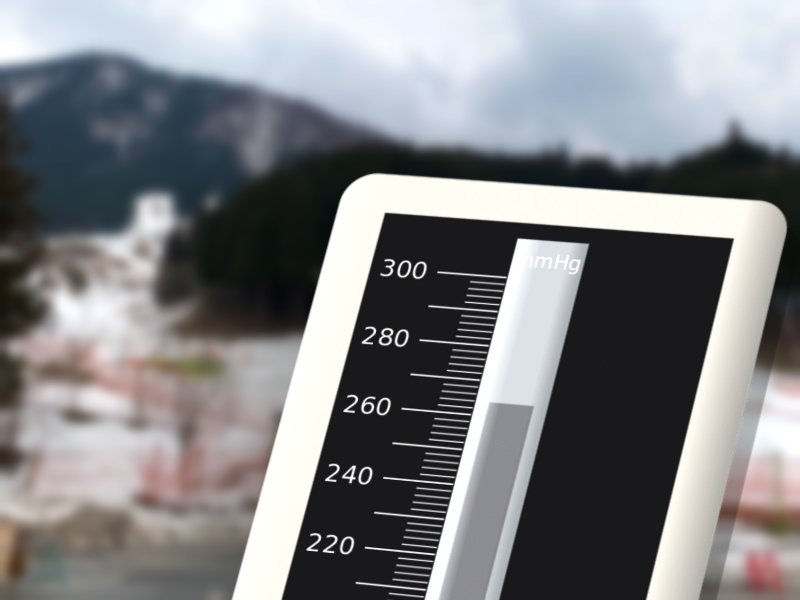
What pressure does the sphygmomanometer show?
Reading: 264 mmHg
